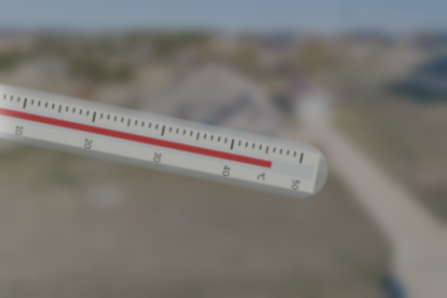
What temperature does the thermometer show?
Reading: 46 °C
